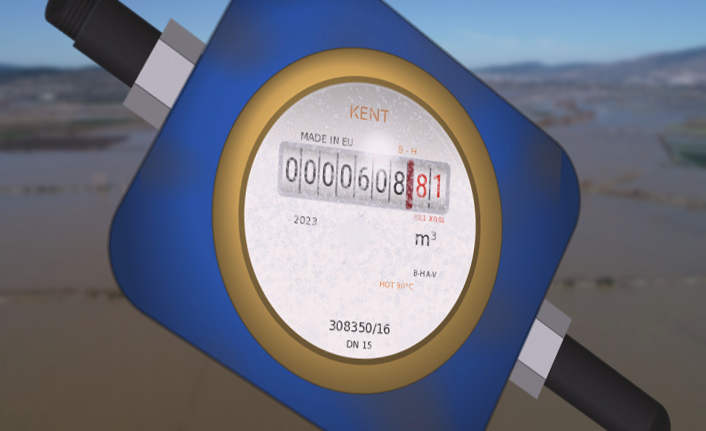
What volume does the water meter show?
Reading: 608.81 m³
